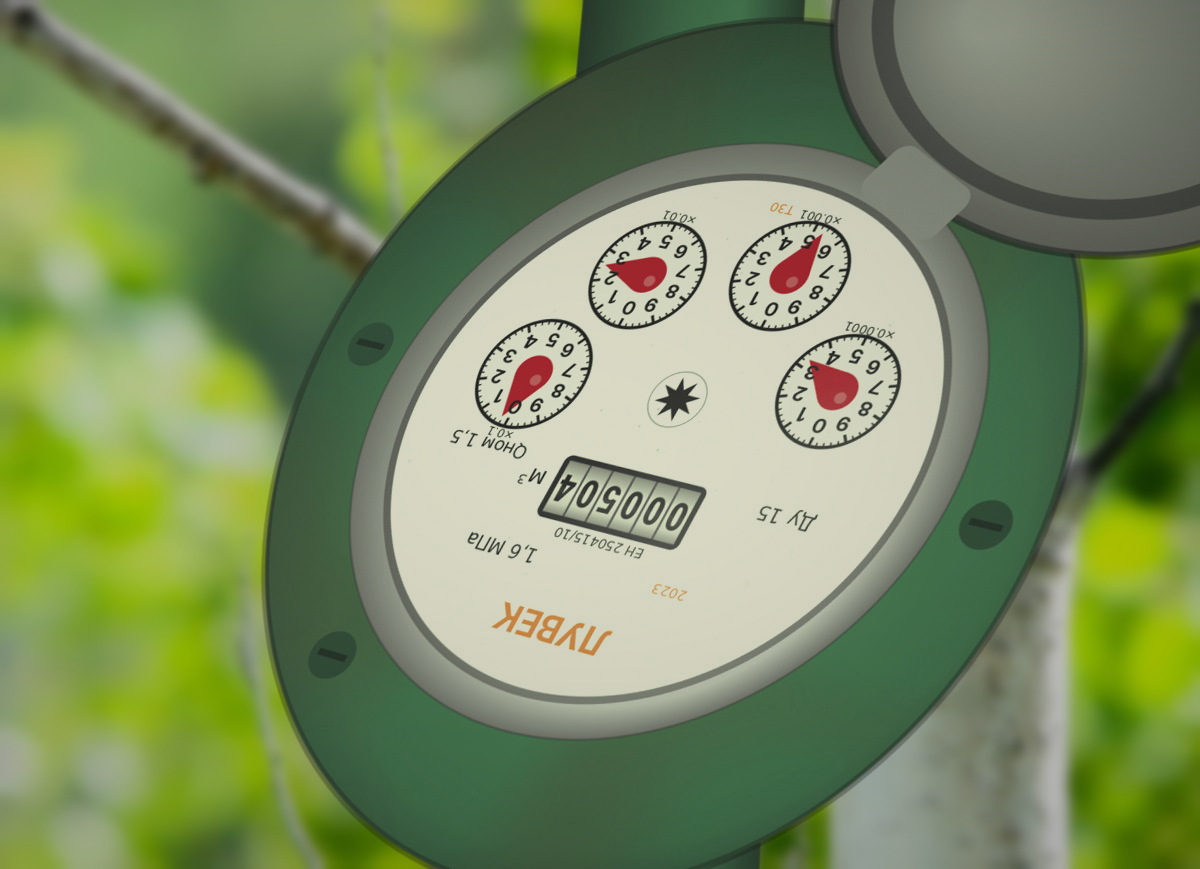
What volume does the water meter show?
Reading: 504.0253 m³
